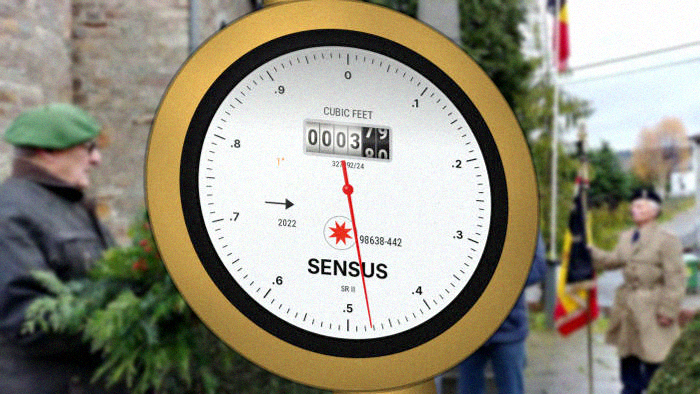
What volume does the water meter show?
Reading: 379.47 ft³
